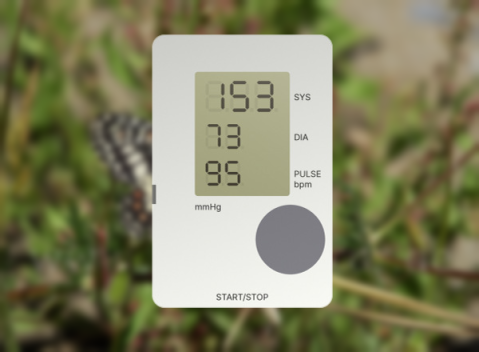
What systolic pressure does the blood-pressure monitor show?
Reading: 153 mmHg
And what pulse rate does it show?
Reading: 95 bpm
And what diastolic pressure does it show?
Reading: 73 mmHg
